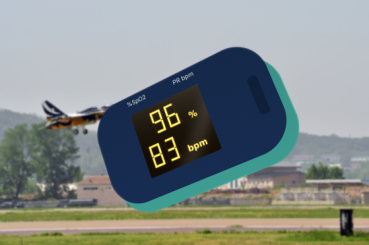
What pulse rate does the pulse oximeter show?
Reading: 83 bpm
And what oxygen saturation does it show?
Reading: 96 %
